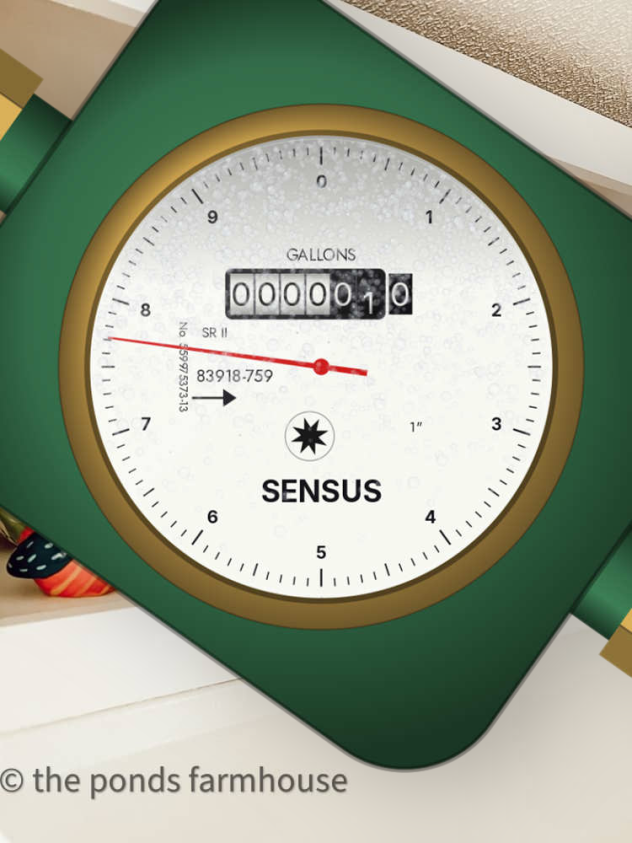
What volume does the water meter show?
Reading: 7.7 gal
